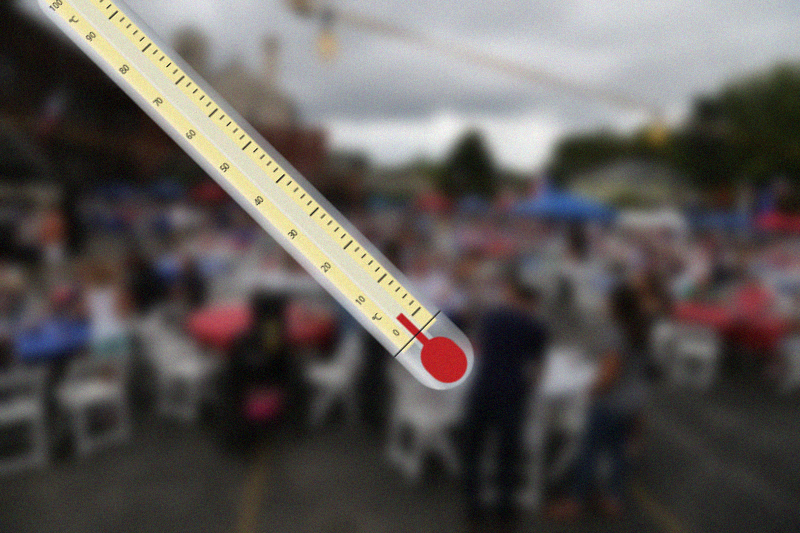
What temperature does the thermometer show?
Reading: 2 °C
